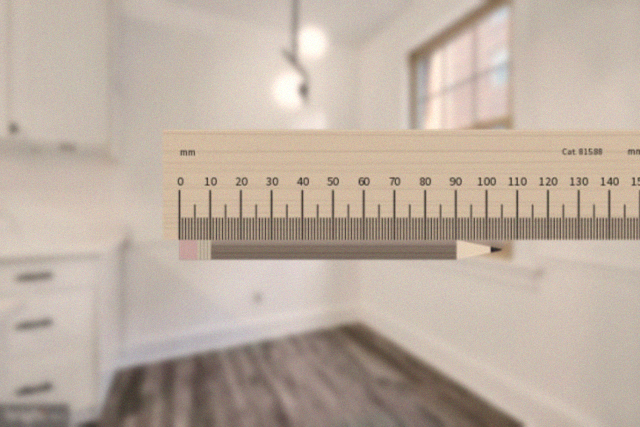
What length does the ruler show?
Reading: 105 mm
